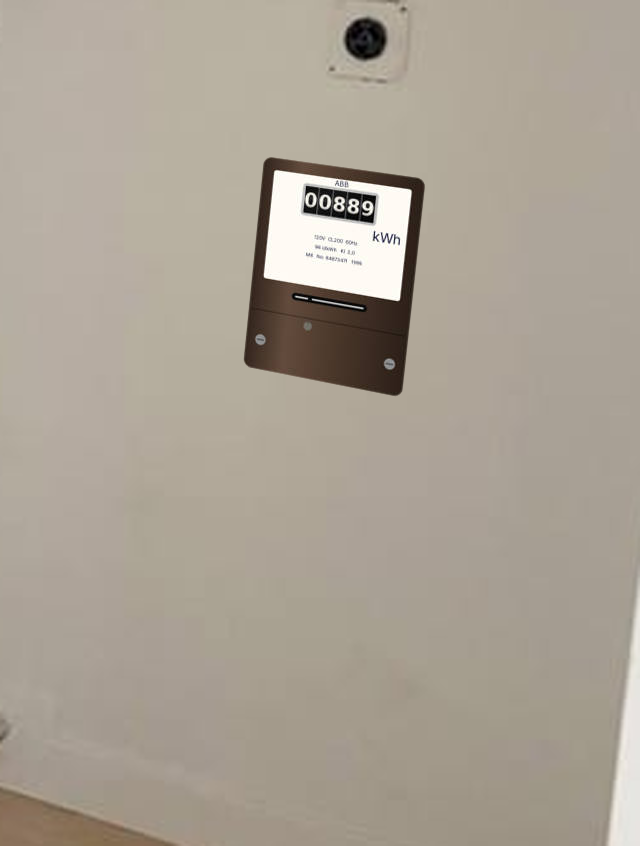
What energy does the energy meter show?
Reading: 889 kWh
